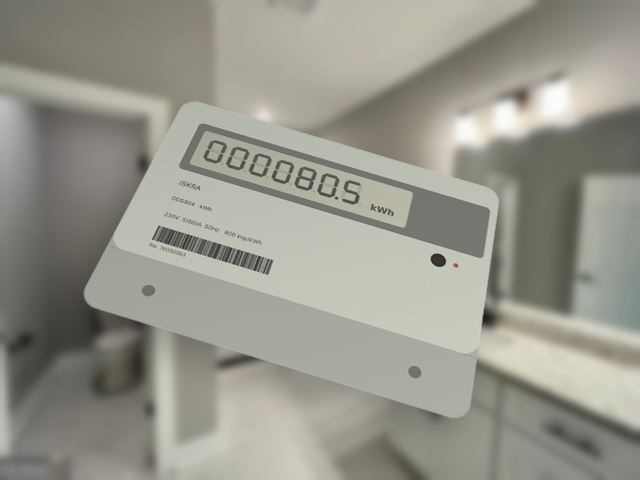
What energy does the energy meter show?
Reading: 80.5 kWh
